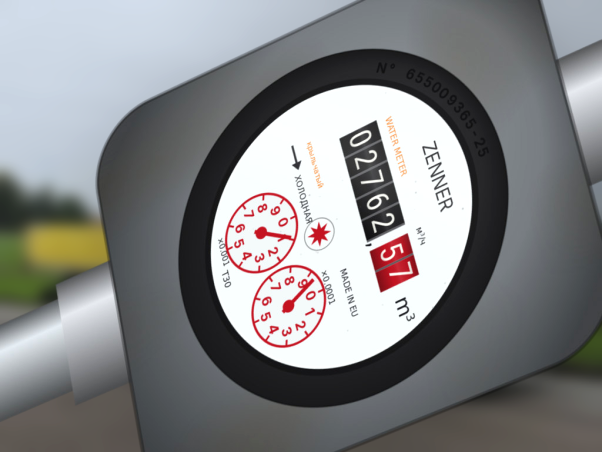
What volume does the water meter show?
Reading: 2762.5709 m³
